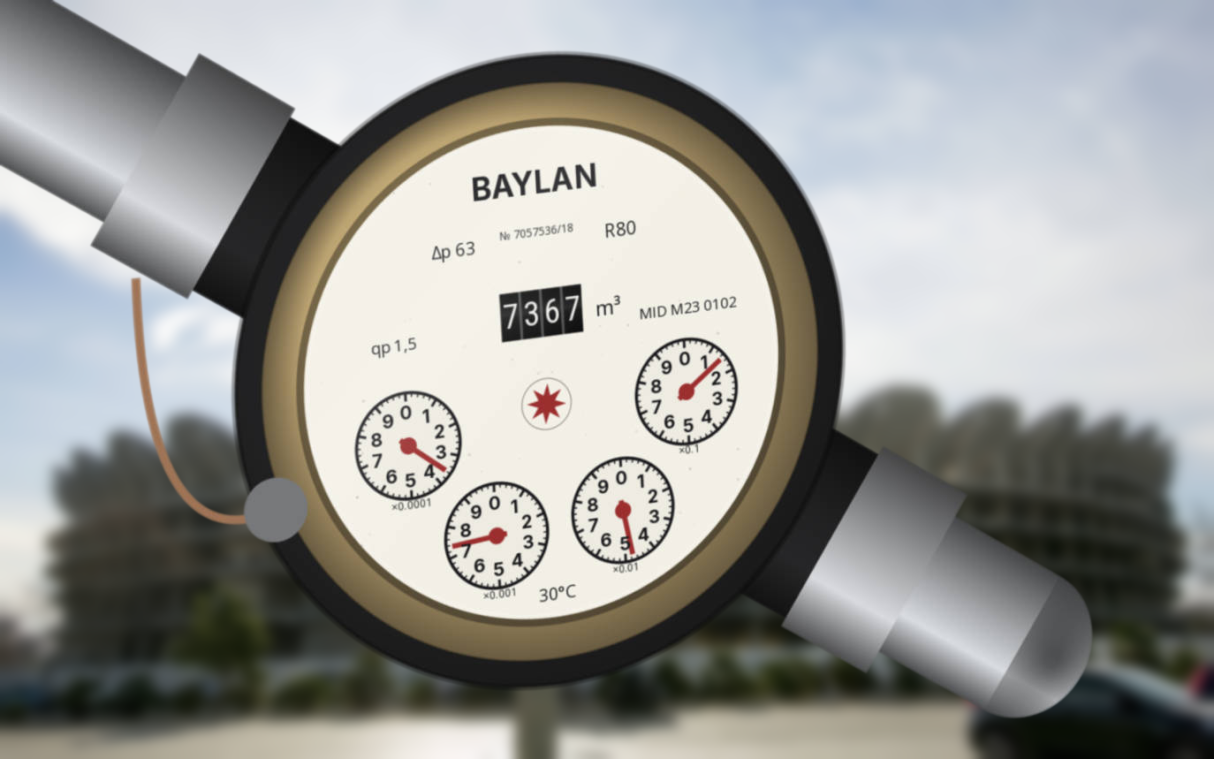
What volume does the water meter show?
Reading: 7367.1473 m³
